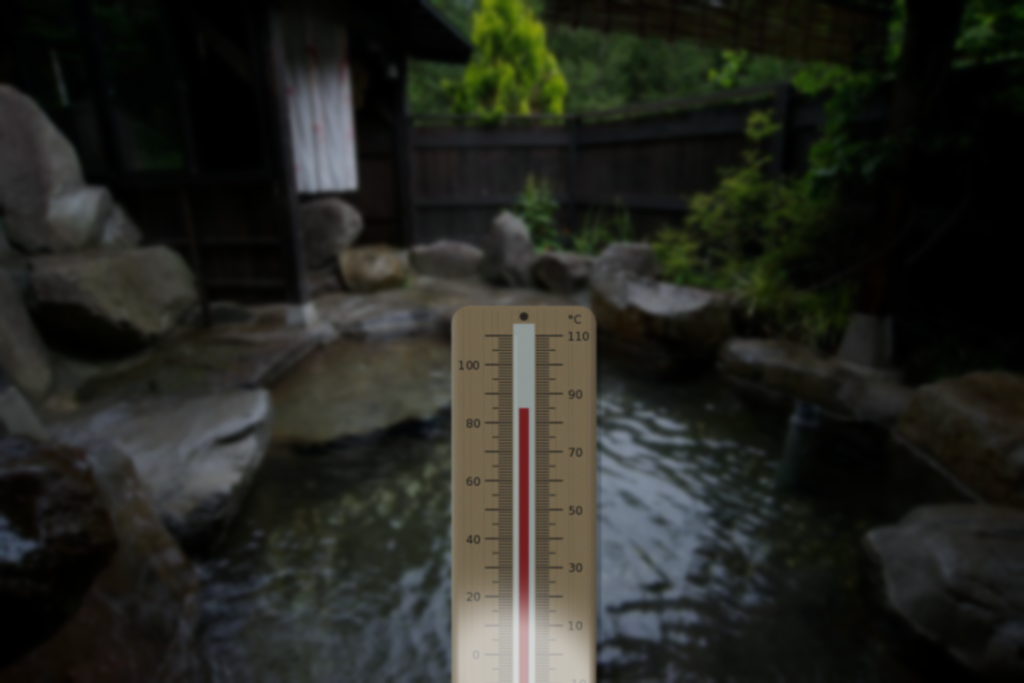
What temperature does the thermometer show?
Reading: 85 °C
